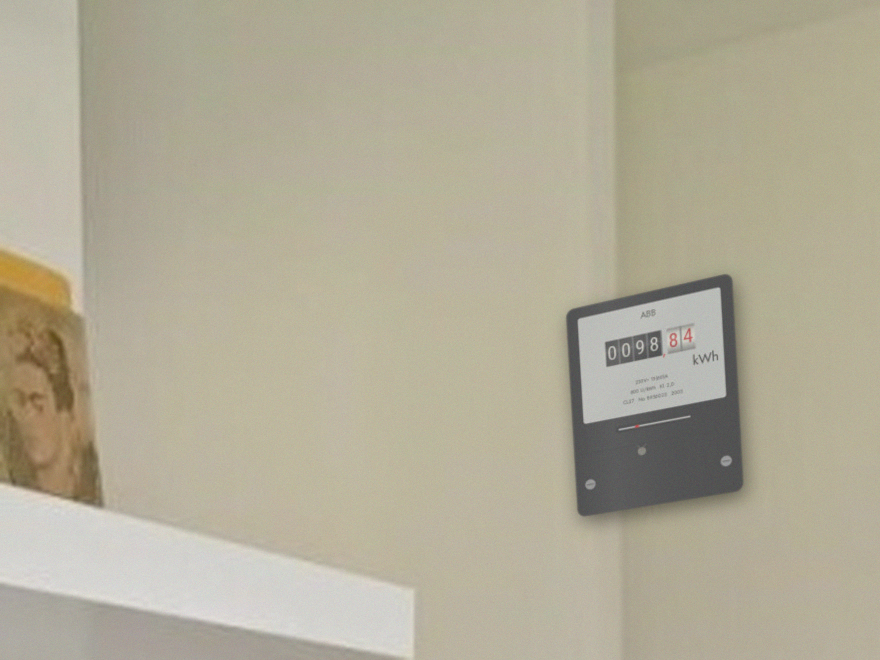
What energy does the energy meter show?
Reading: 98.84 kWh
